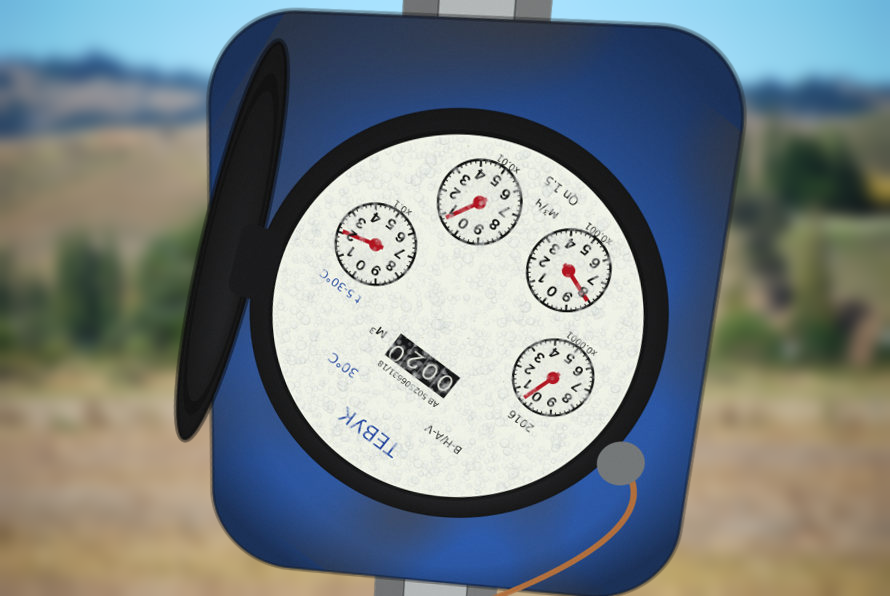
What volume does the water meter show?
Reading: 20.2080 m³
